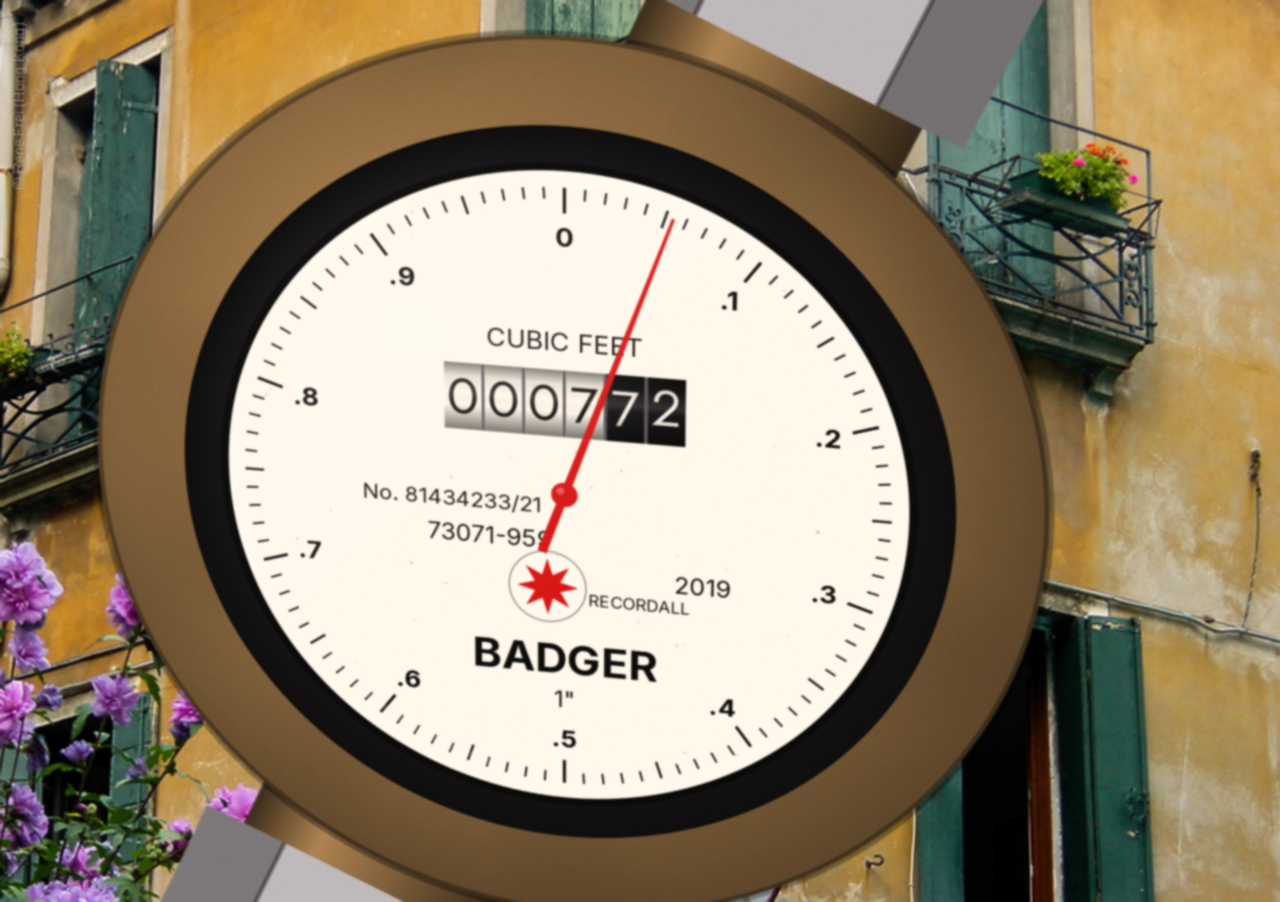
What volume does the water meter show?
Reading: 772.05 ft³
